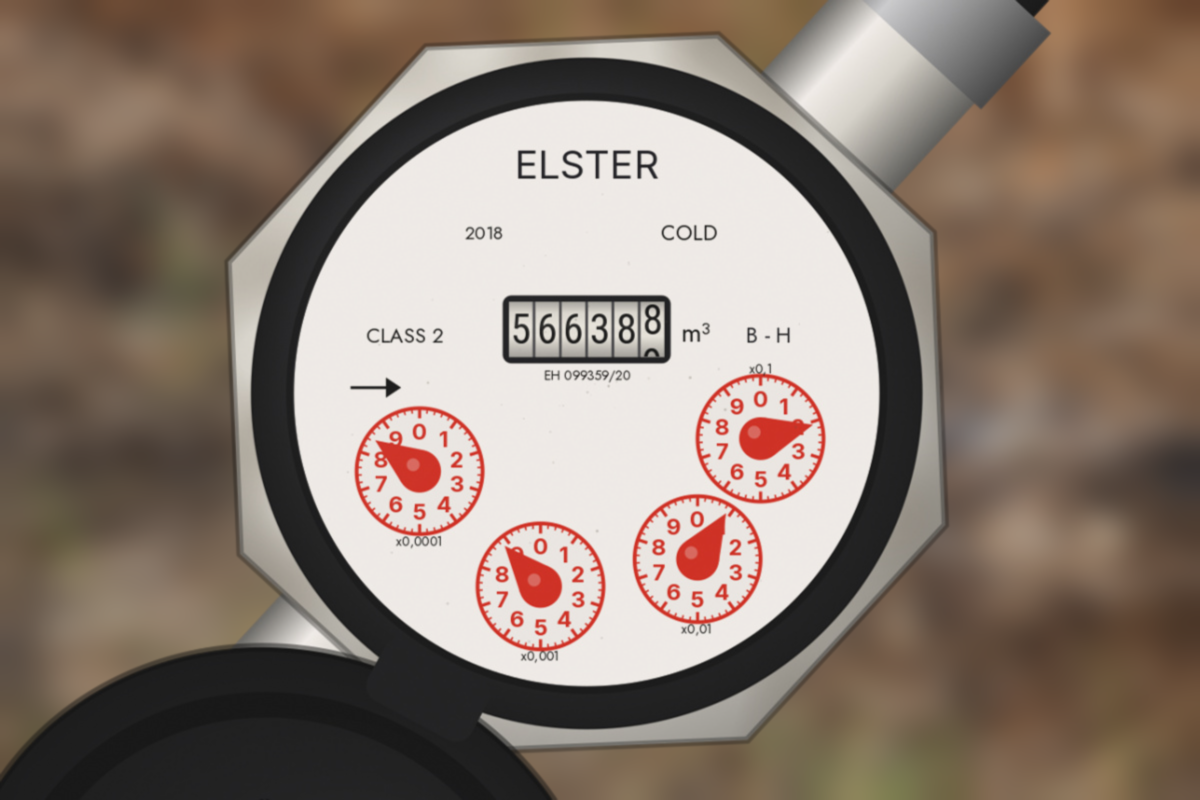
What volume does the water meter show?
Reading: 566388.2088 m³
